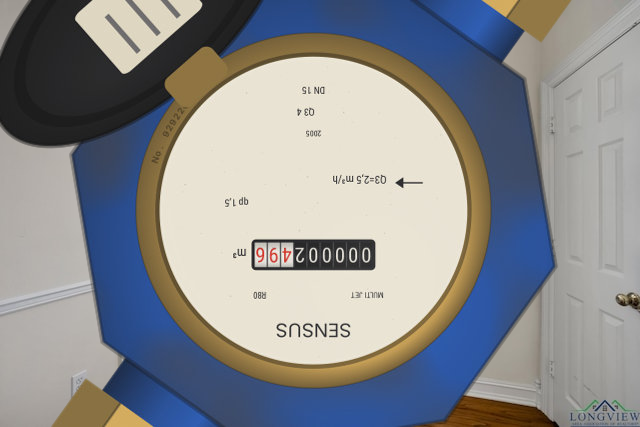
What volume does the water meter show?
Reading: 2.496 m³
